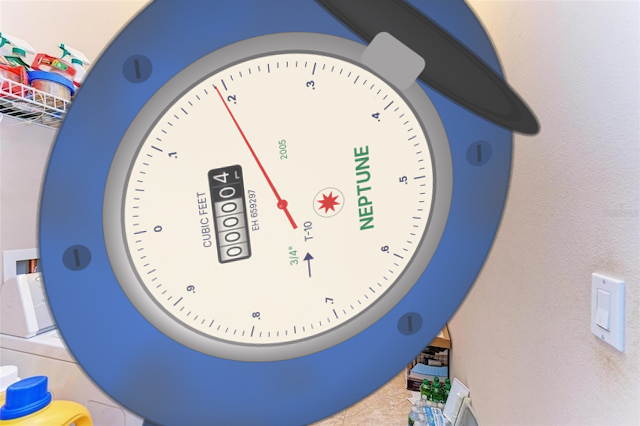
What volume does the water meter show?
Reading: 4.19 ft³
